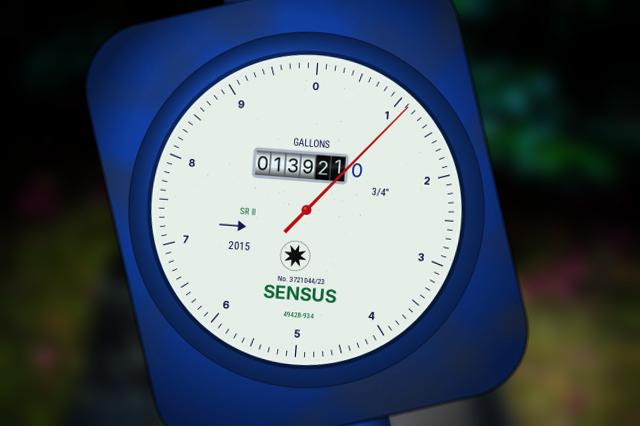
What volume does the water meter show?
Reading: 139211.1 gal
